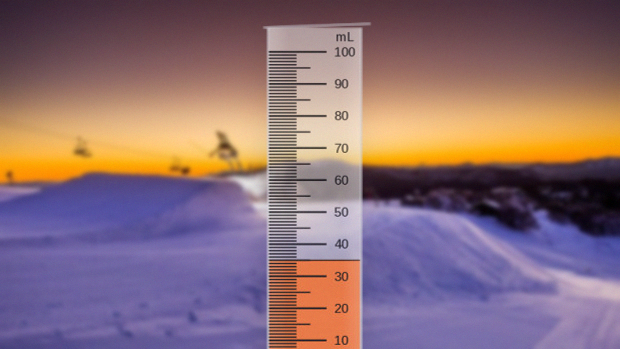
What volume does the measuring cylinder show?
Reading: 35 mL
